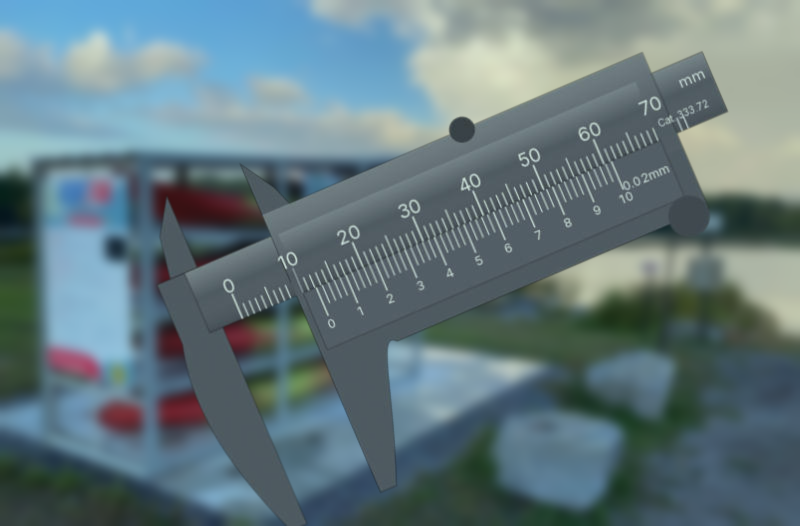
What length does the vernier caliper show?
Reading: 12.2 mm
